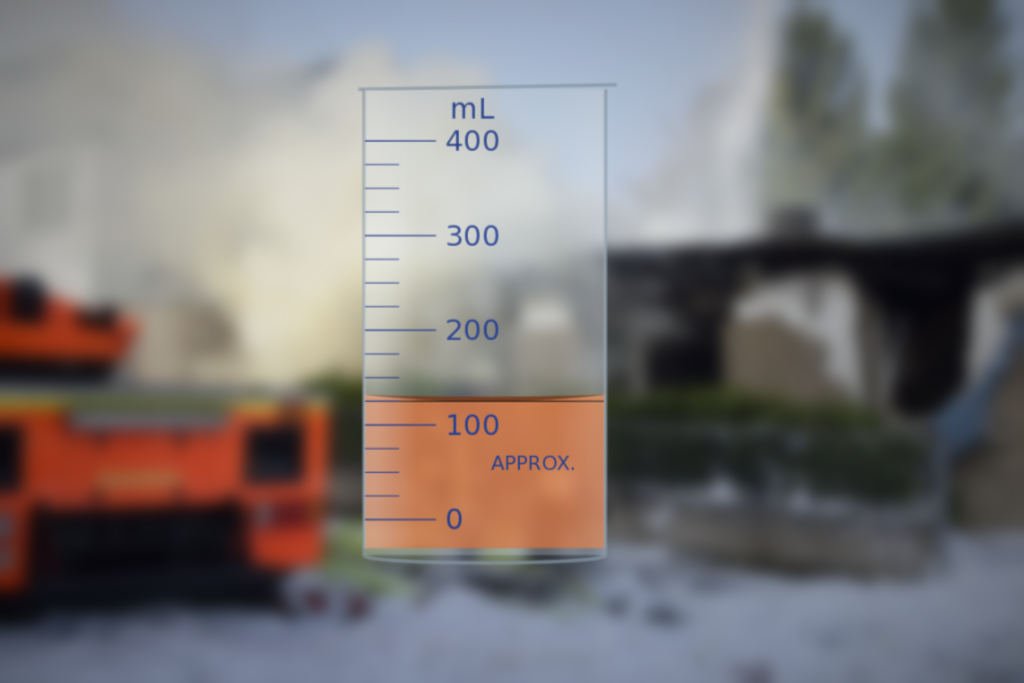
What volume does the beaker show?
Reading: 125 mL
